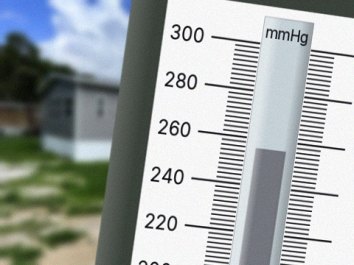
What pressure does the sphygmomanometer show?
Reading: 256 mmHg
